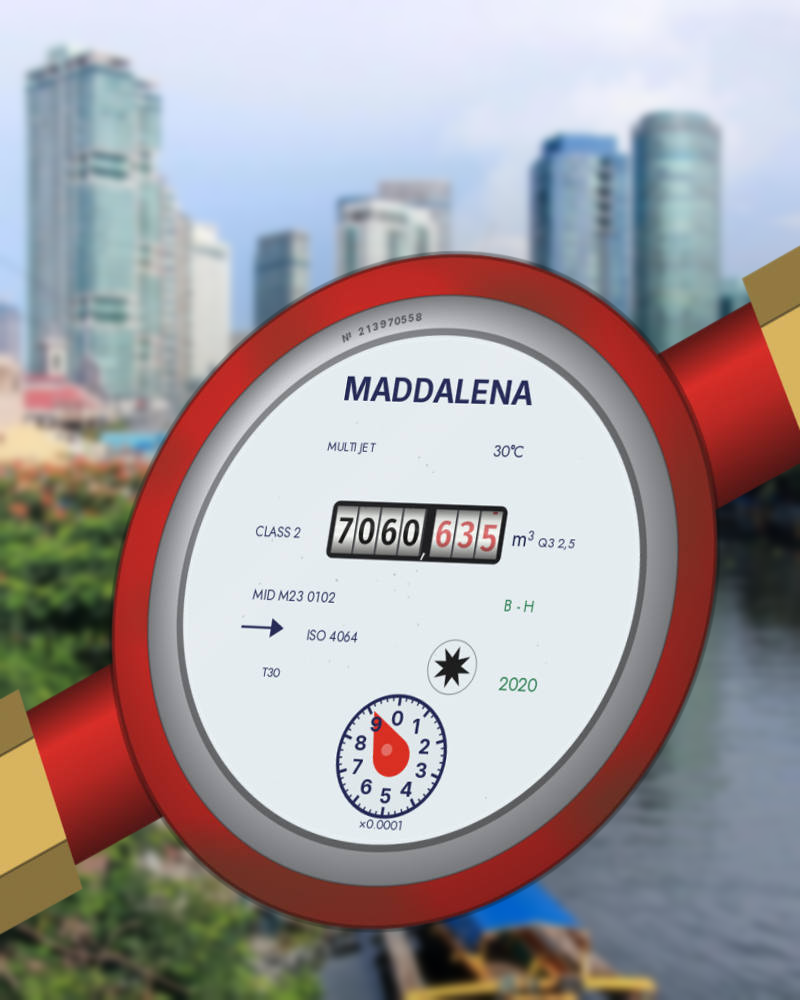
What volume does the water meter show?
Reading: 7060.6349 m³
